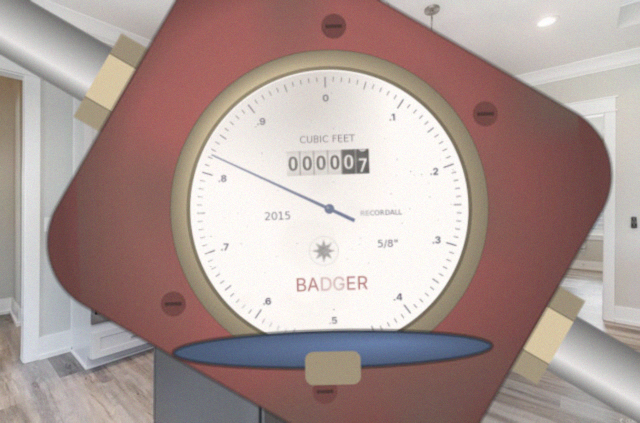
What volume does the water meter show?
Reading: 6.82 ft³
